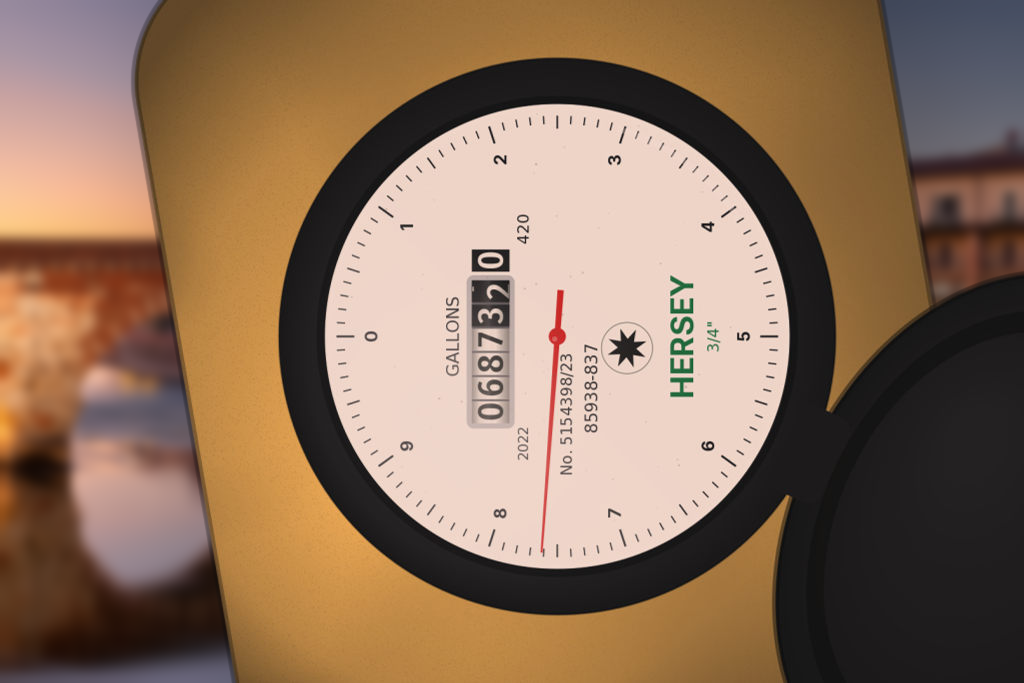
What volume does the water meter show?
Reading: 687317.6 gal
